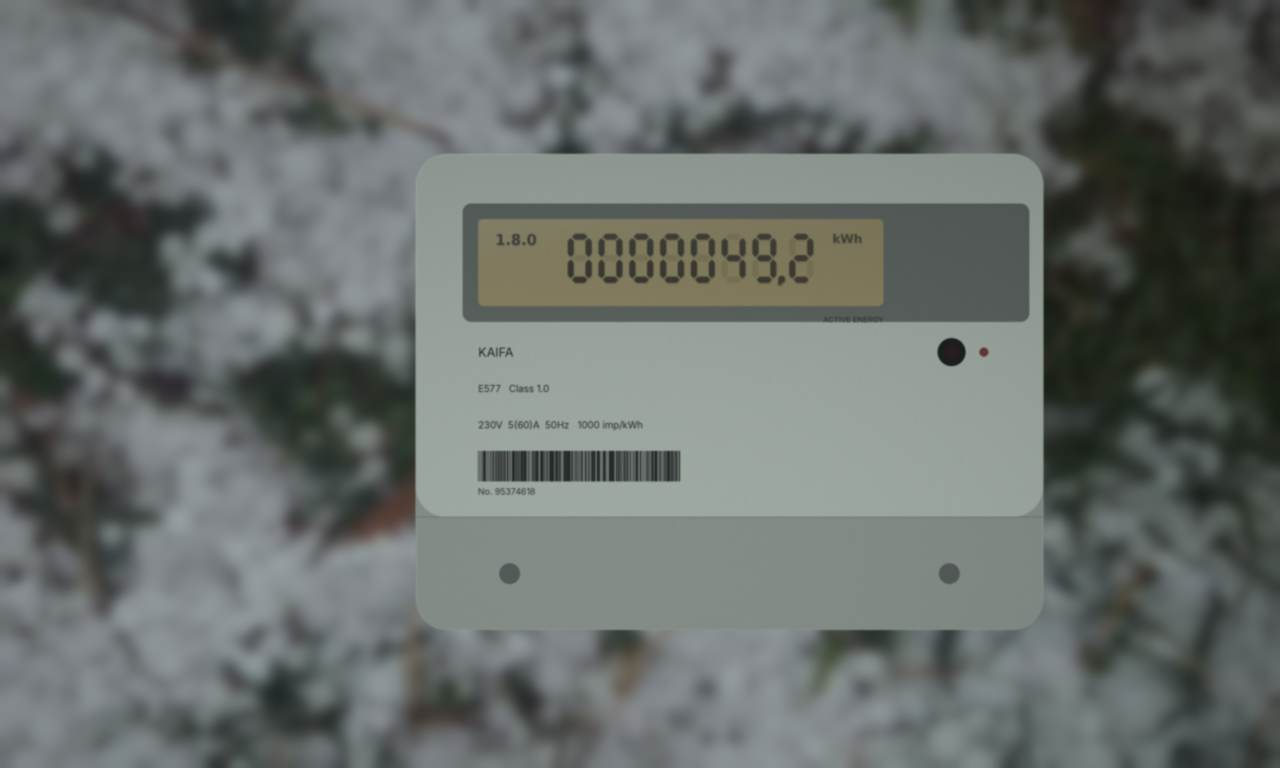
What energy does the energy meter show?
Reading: 49.2 kWh
